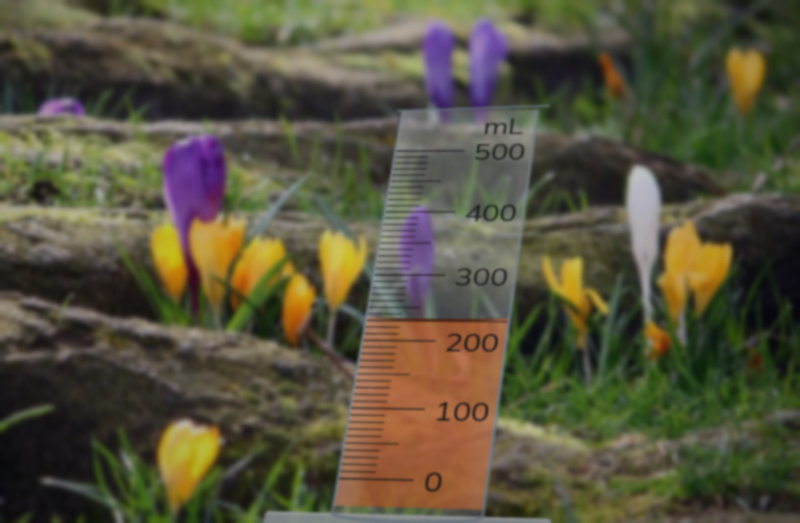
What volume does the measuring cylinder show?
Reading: 230 mL
